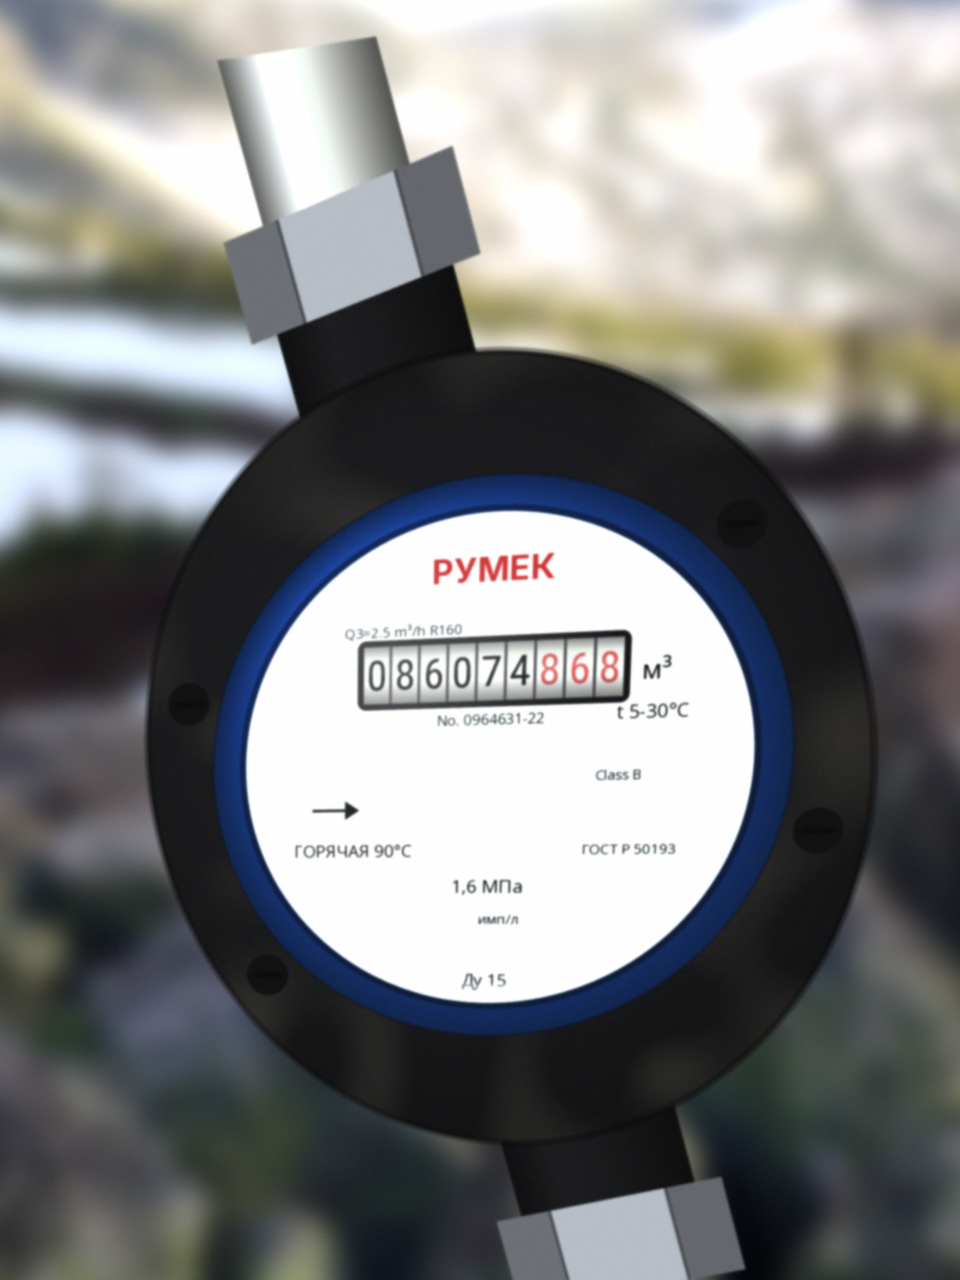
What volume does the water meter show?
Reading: 86074.868 m³
